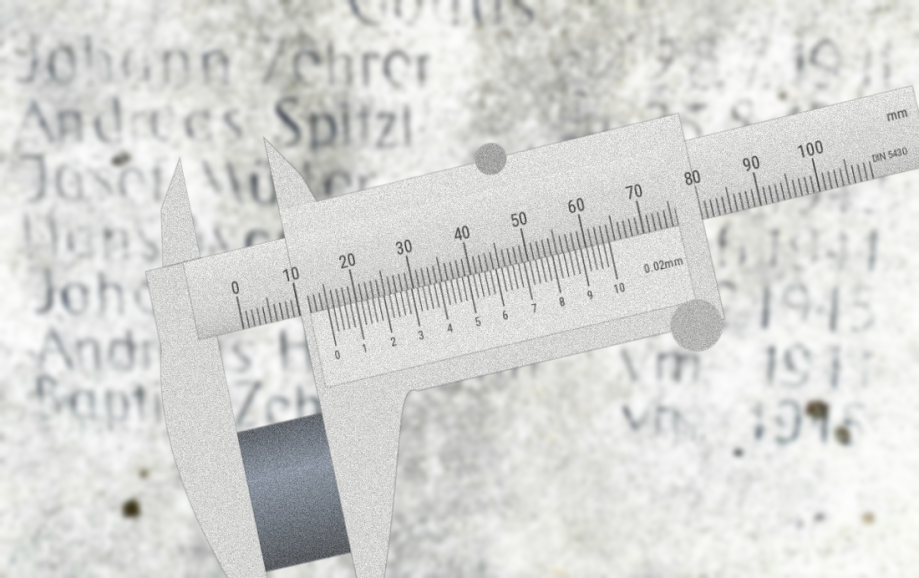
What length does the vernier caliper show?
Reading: 15.0 mm
